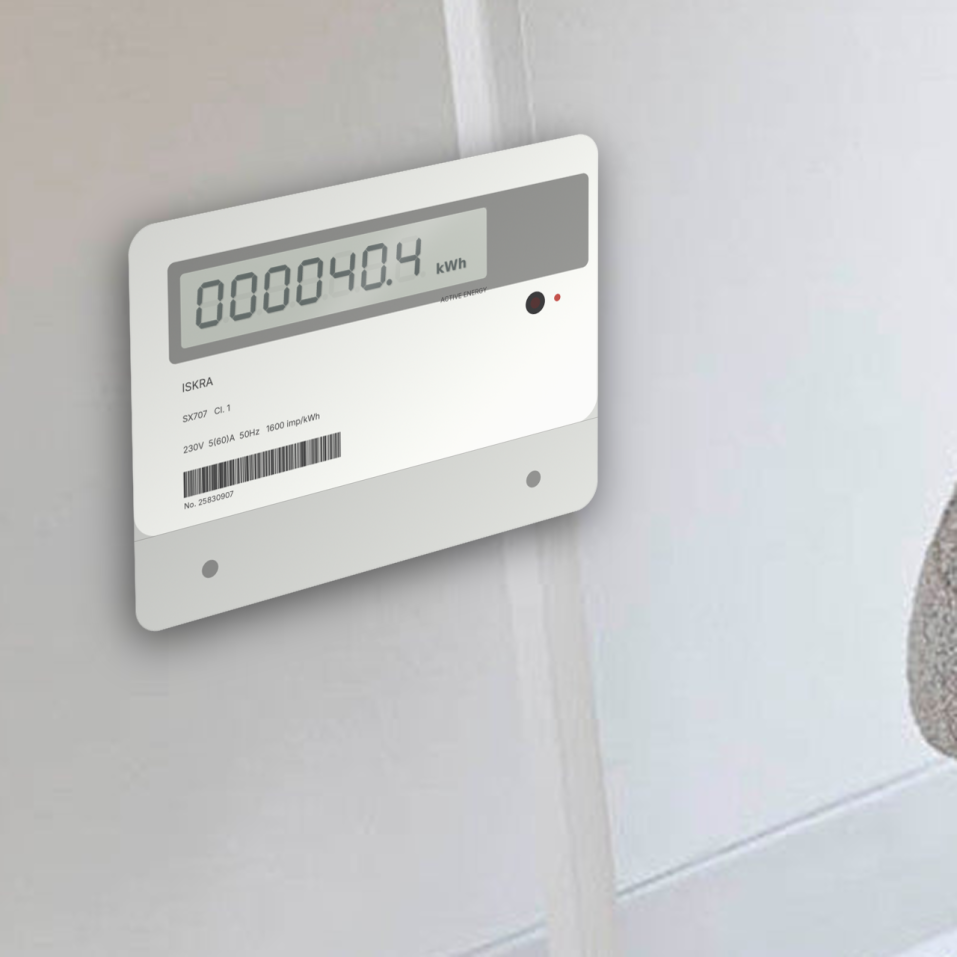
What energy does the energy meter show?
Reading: 40.4 kWh
